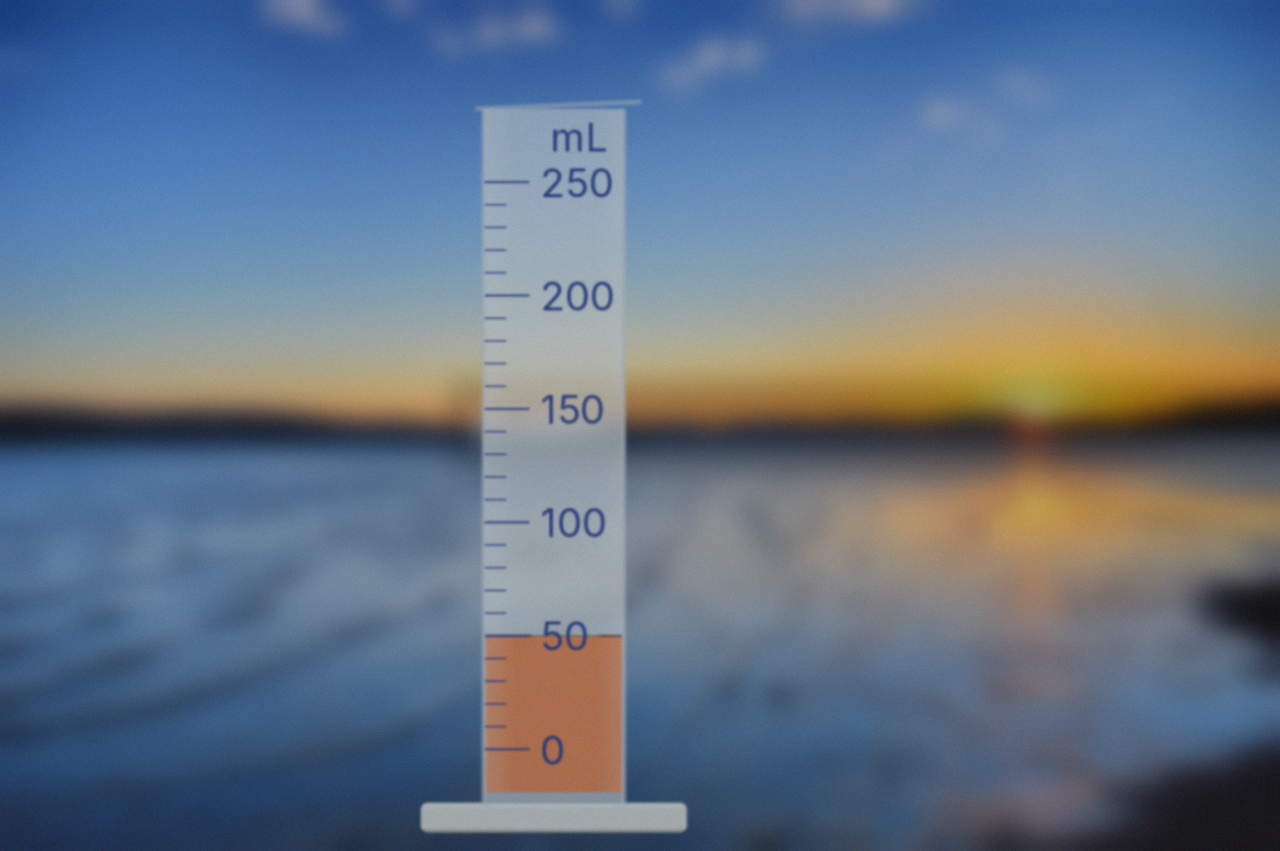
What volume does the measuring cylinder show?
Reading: 50 mL
